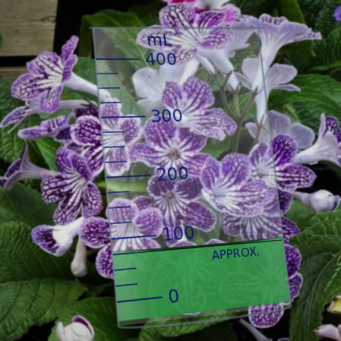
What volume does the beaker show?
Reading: 75 mL
